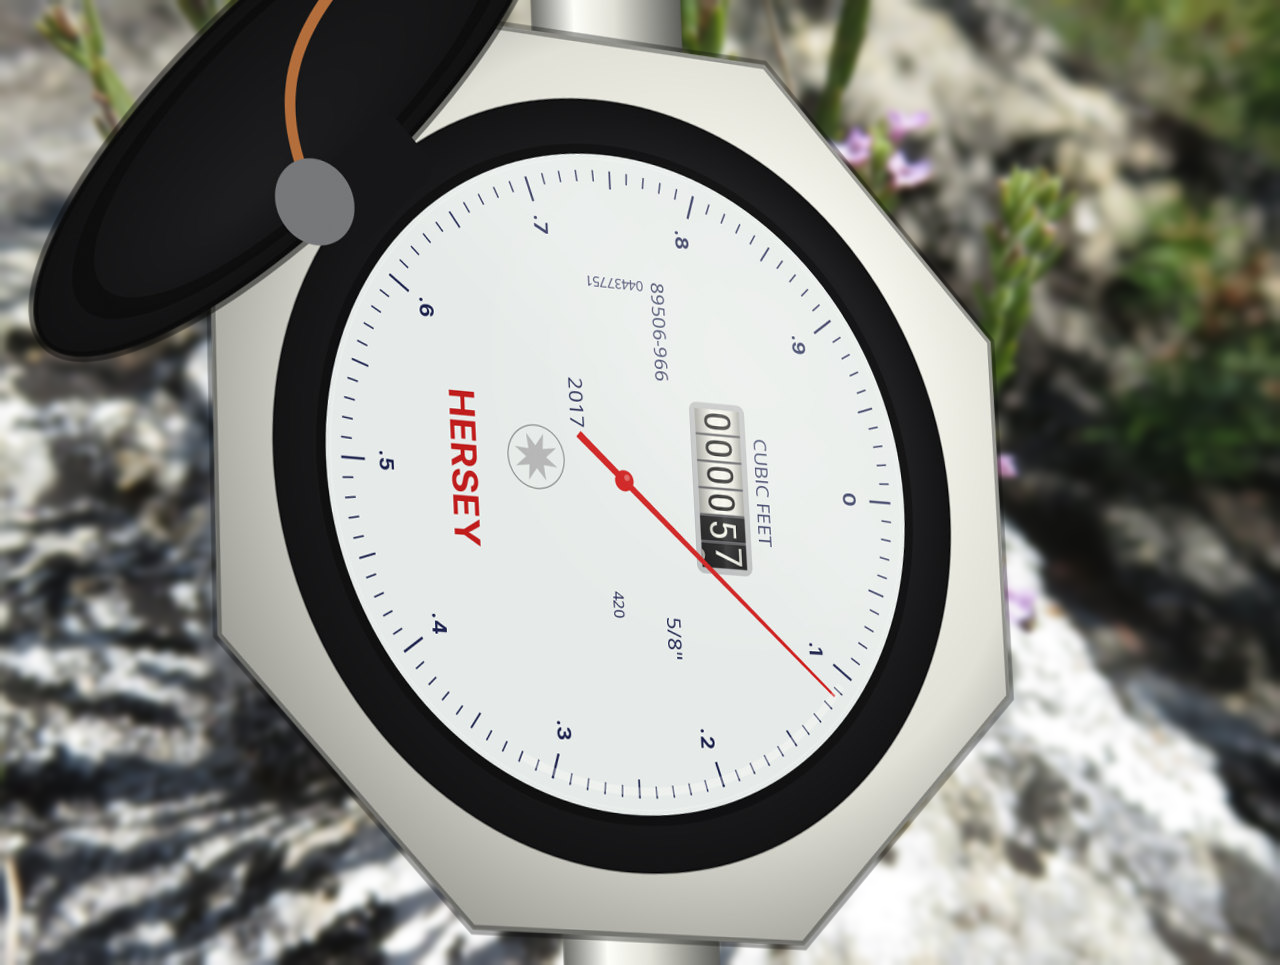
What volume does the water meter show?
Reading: 57.11 ft³
